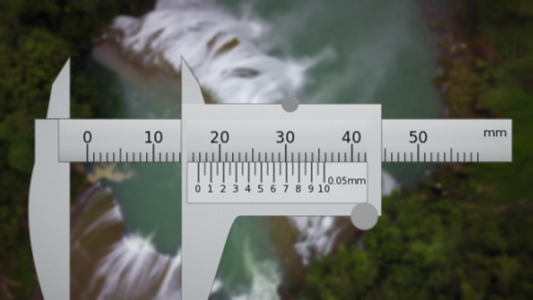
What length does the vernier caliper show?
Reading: 16.8 mm
